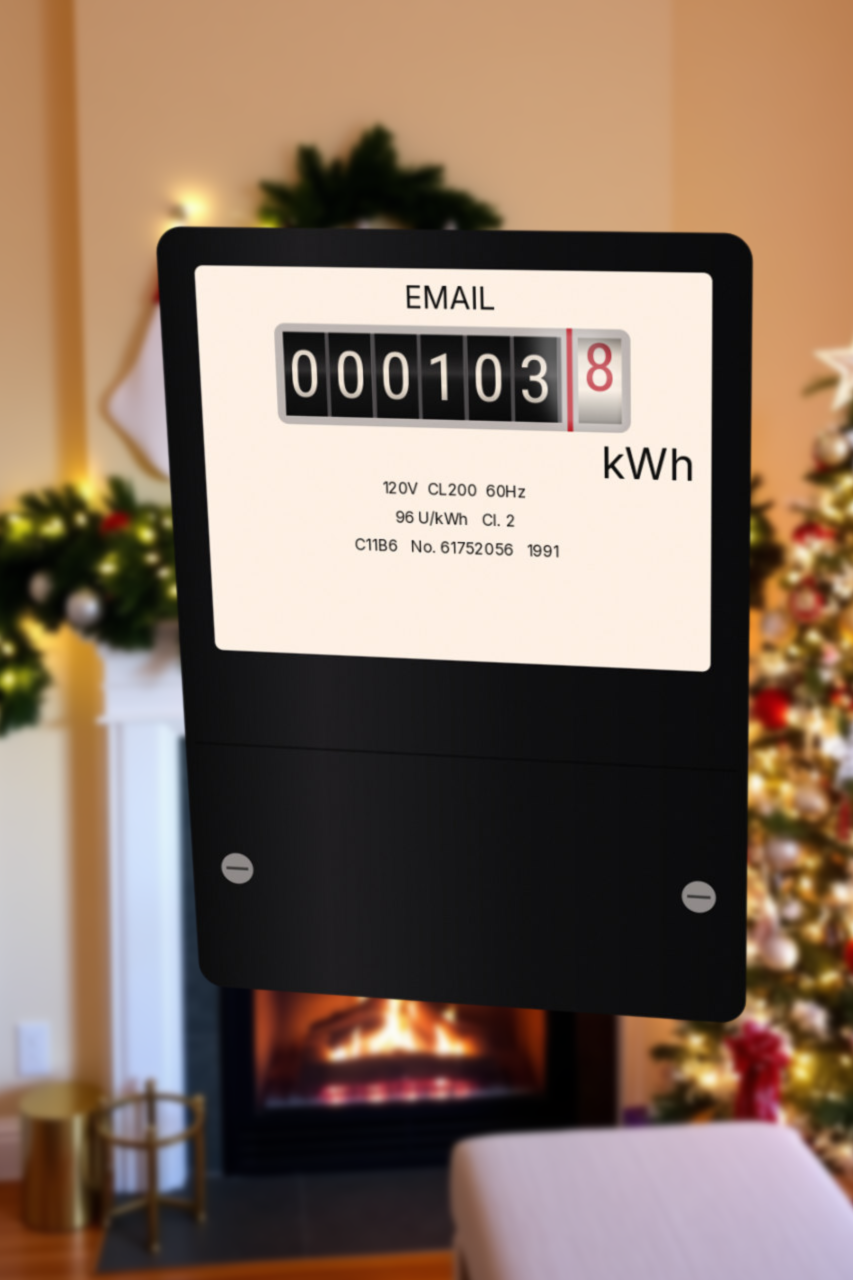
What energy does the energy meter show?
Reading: 103.8 kWh
